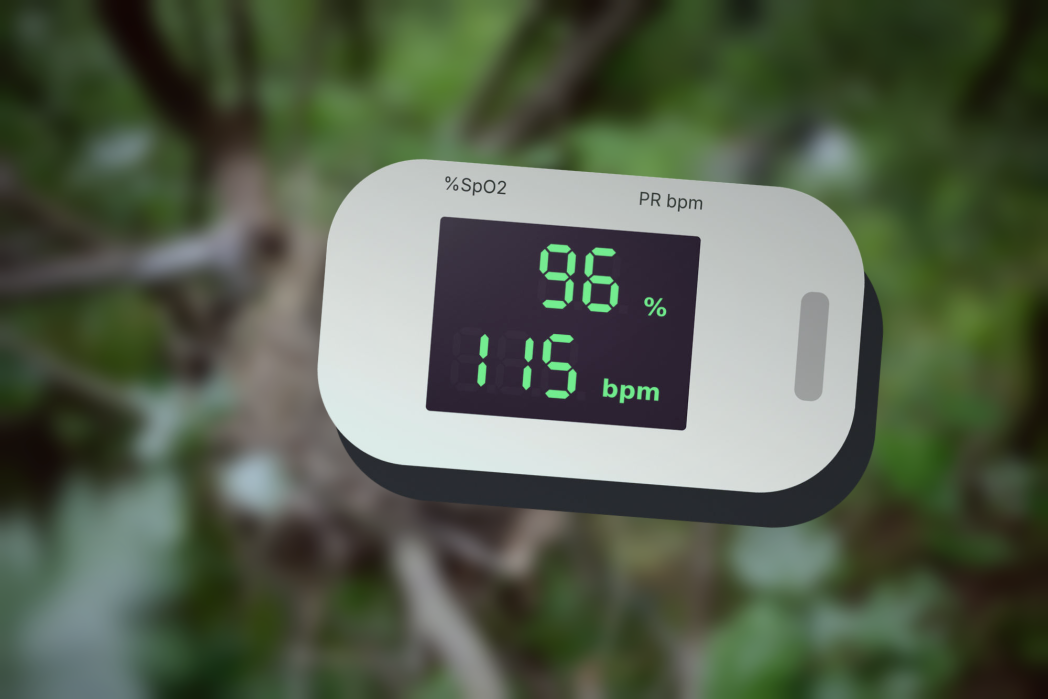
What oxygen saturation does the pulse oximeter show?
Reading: 96 %
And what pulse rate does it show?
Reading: 115 bpm
